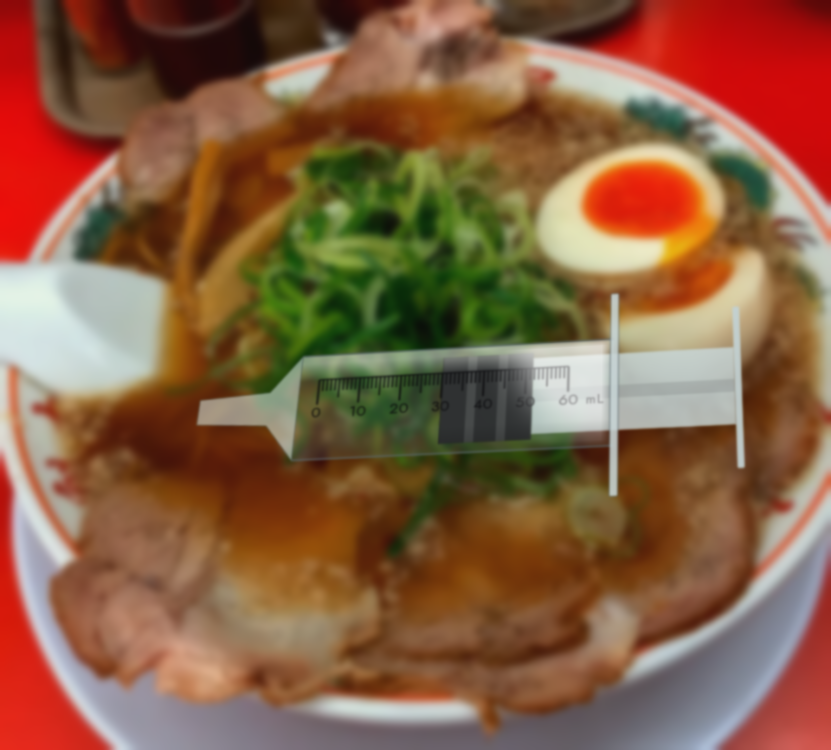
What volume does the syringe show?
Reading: 30 mL
